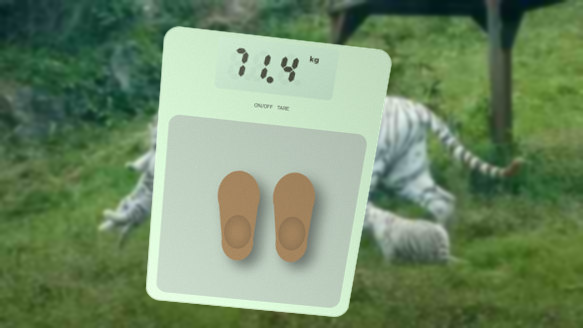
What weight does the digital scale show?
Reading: 71.4 kg
